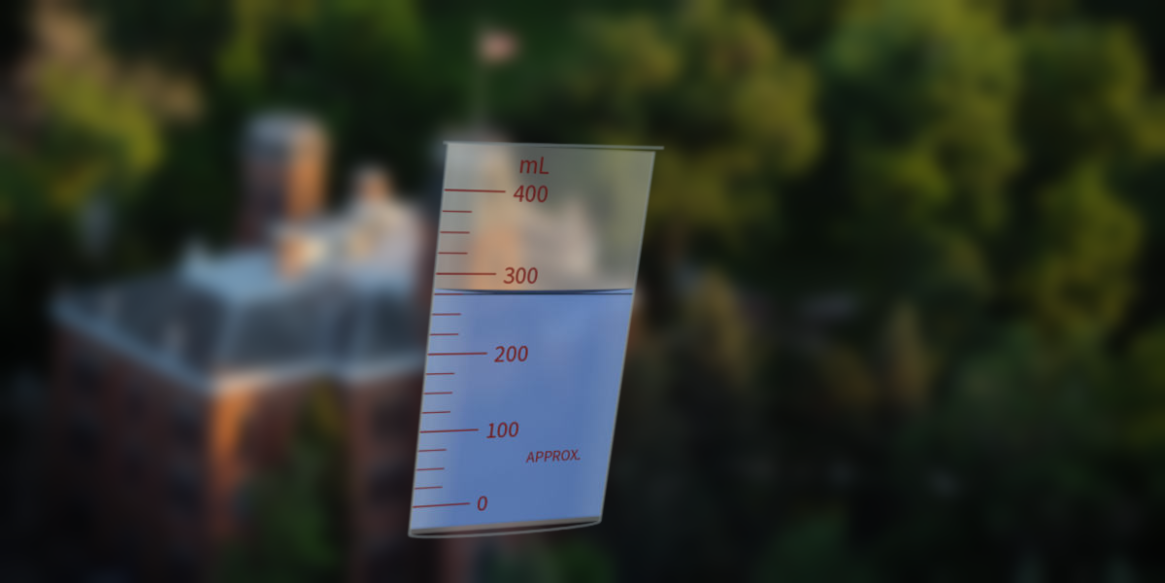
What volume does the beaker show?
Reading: 275 mL
